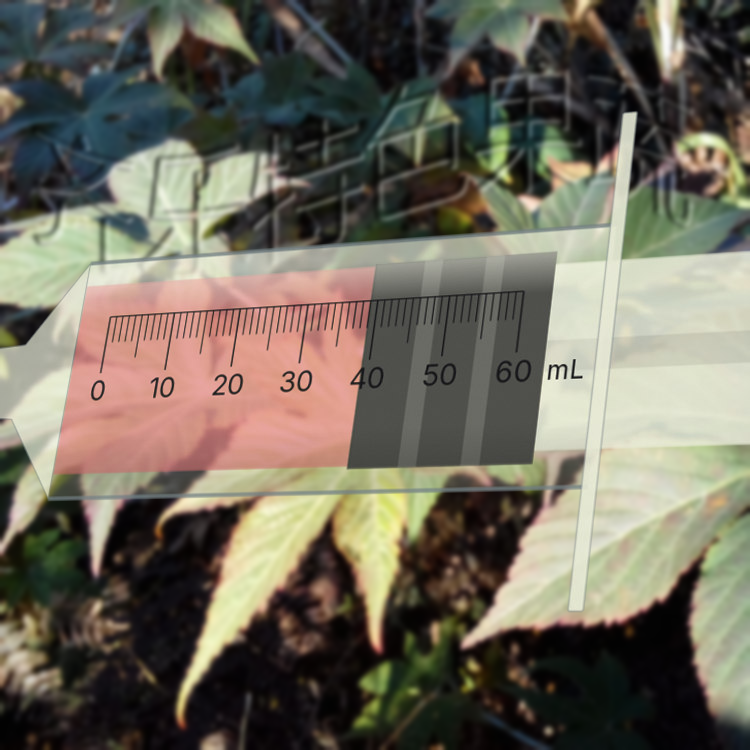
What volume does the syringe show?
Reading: 39 mL
